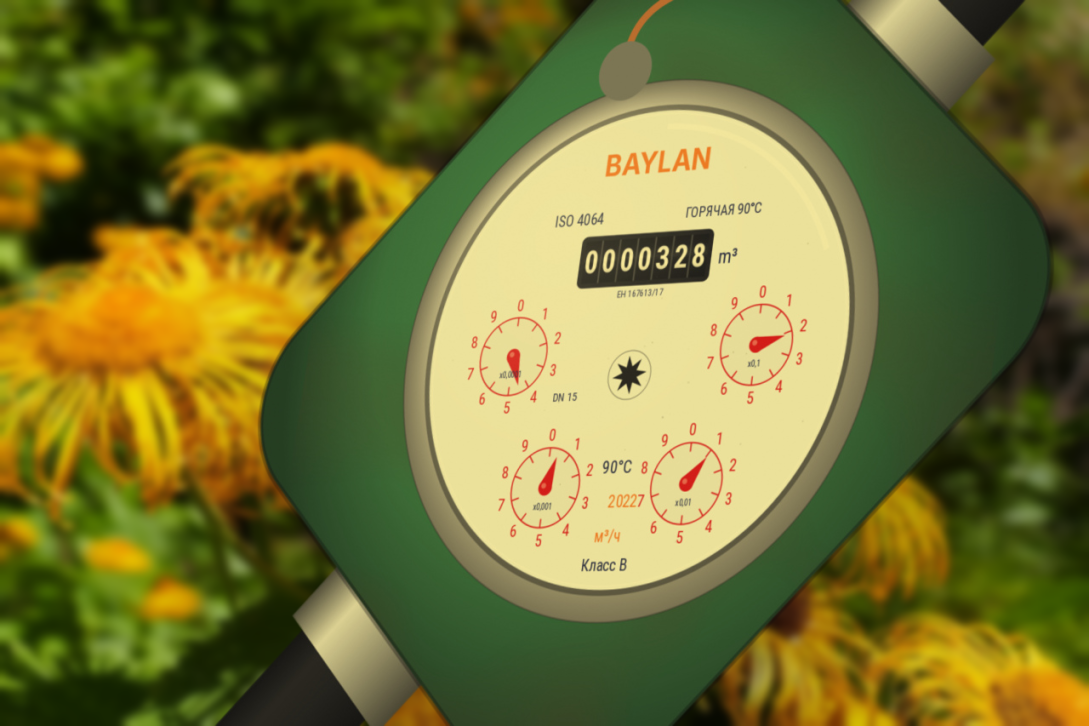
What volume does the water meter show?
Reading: 328.2104 m³
